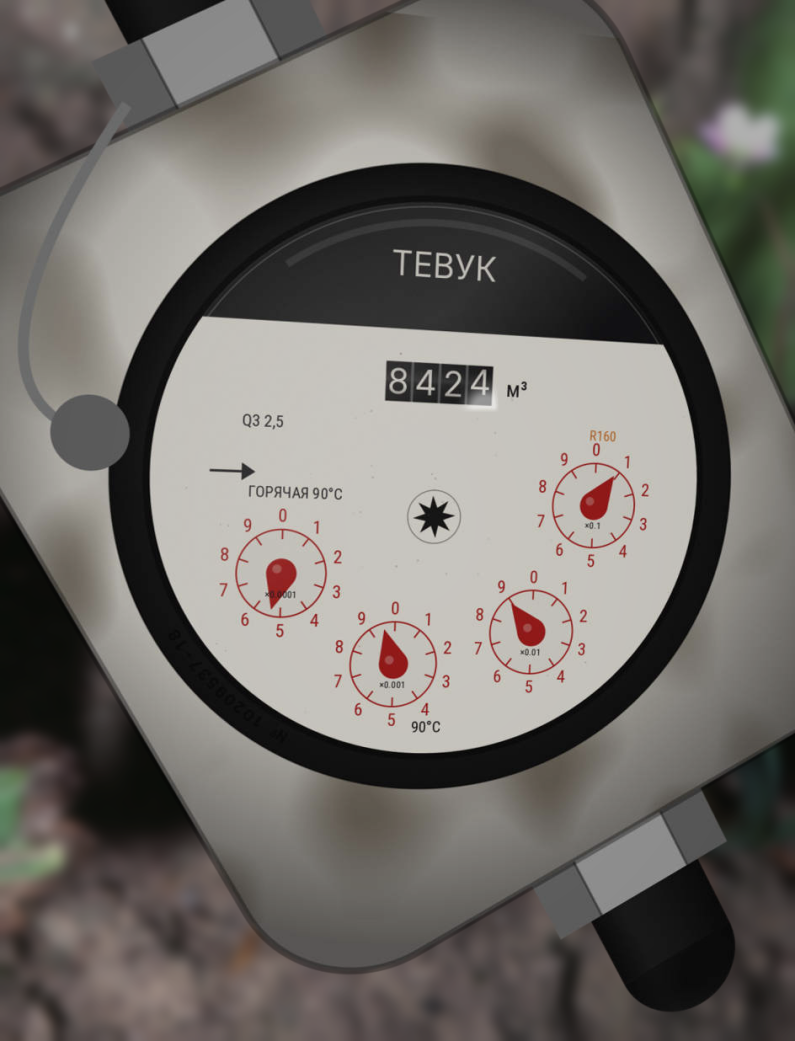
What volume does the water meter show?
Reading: 8424.0895 m³
